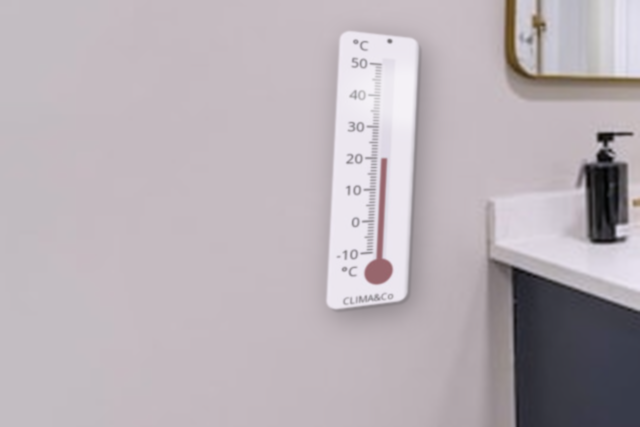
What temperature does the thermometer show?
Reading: 20 °C
